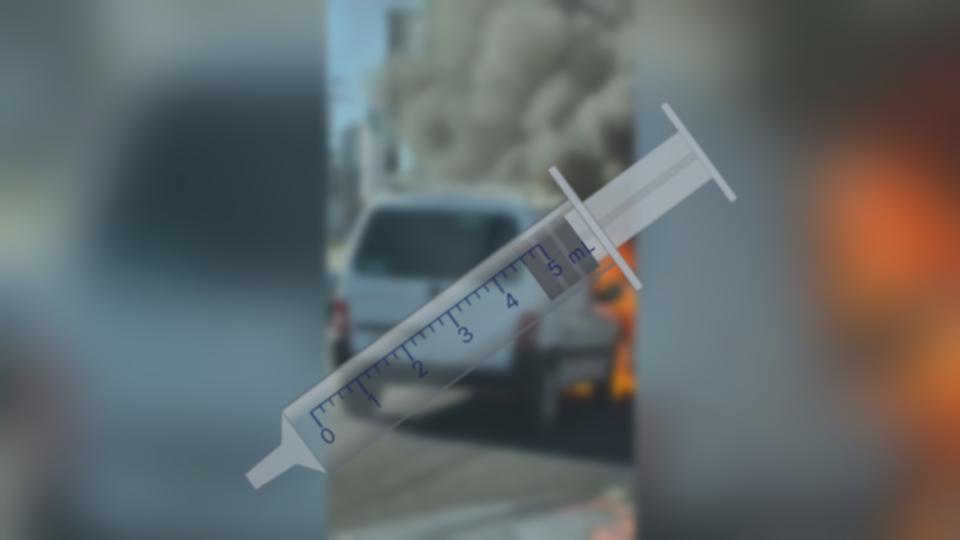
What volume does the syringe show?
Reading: 4.6 mL
